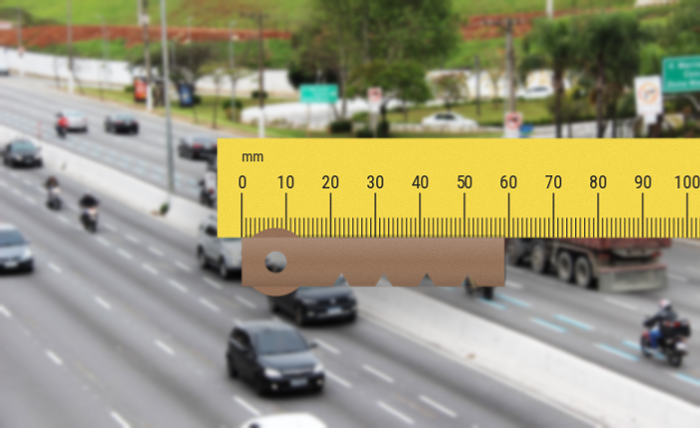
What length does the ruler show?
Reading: 59 mm
